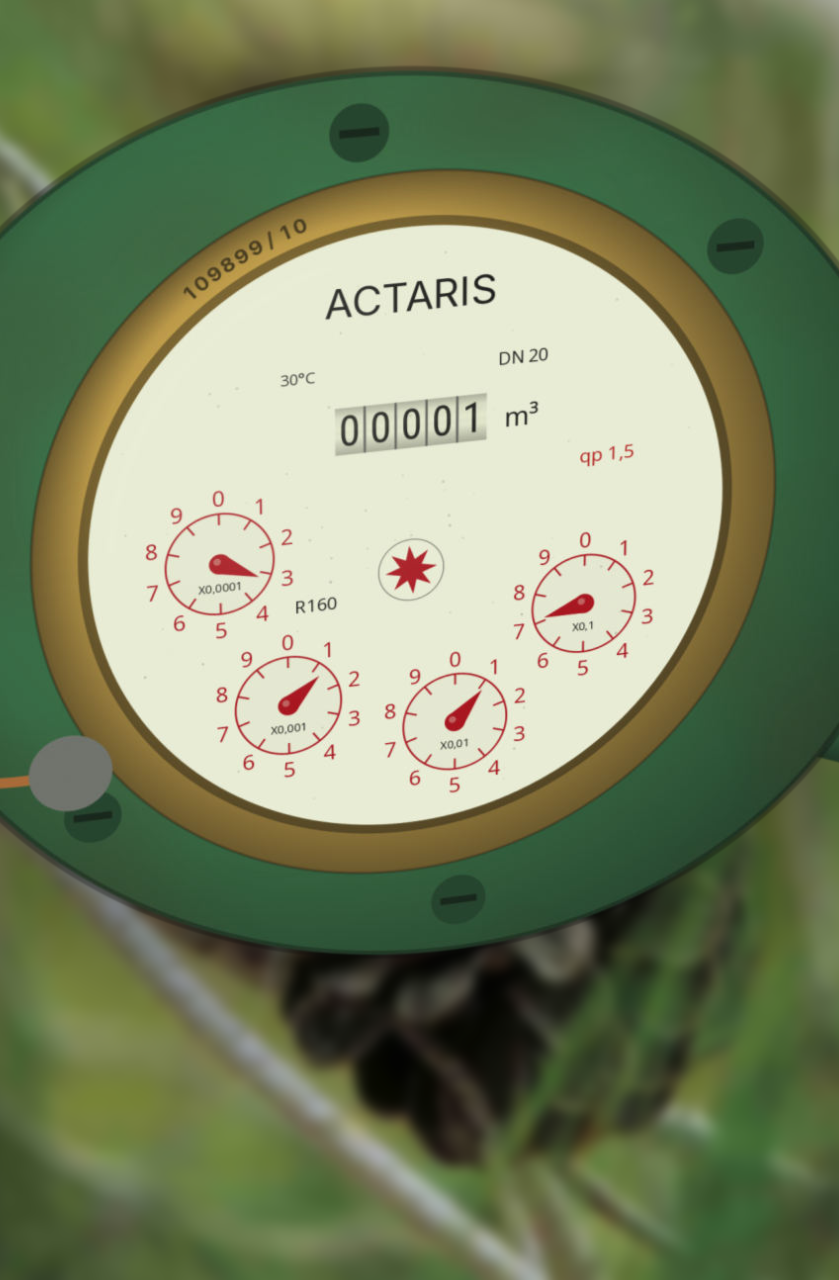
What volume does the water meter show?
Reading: 1.7113 m³
